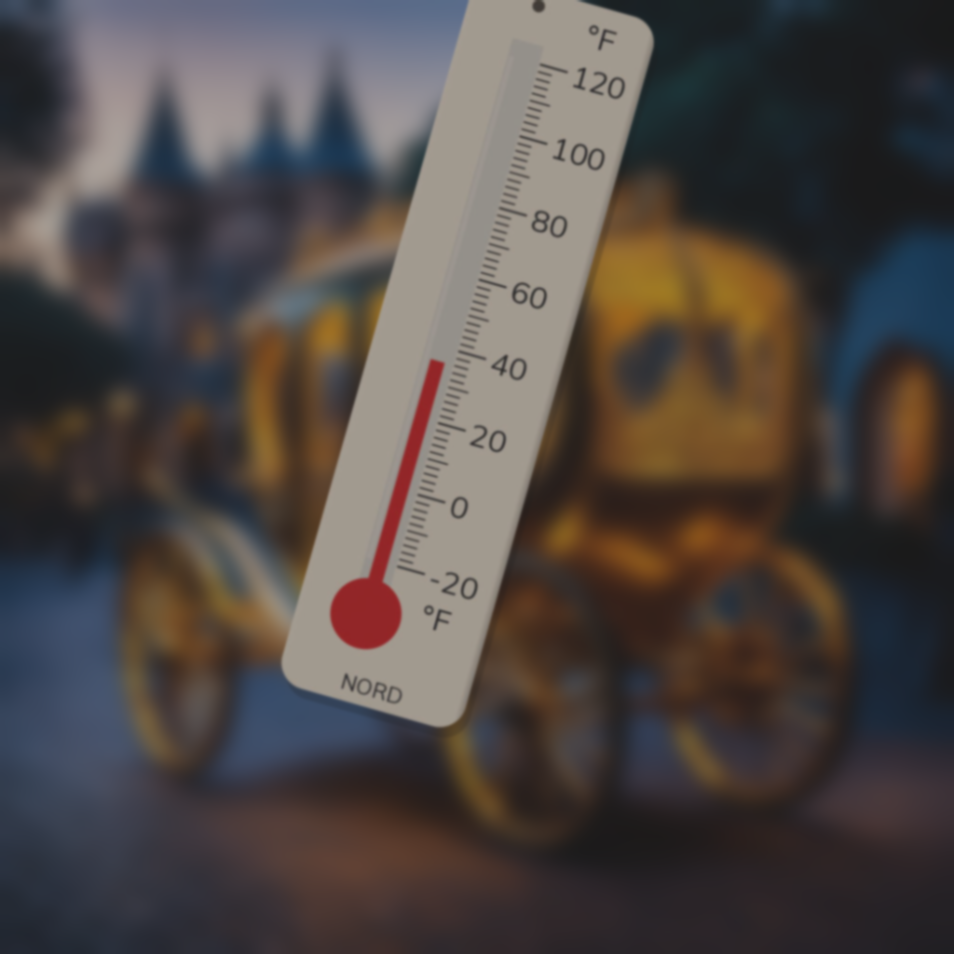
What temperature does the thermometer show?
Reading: 36 °F
